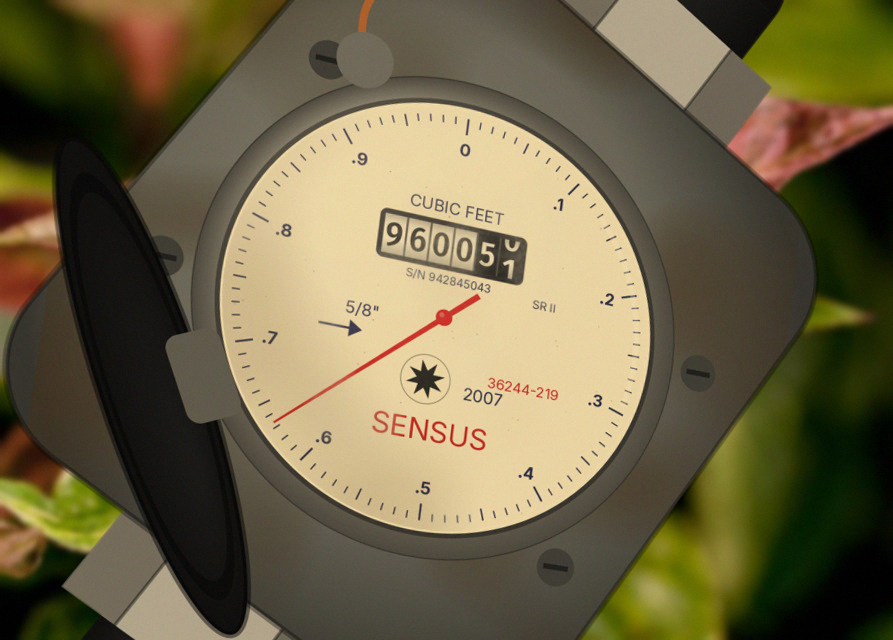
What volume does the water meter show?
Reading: 960050.63 ft³
